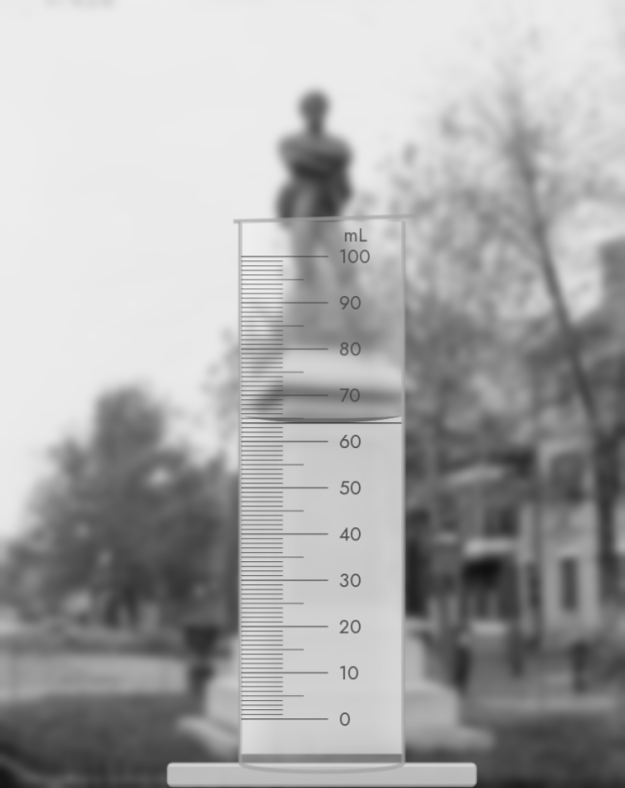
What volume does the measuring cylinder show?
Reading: 64 mL
